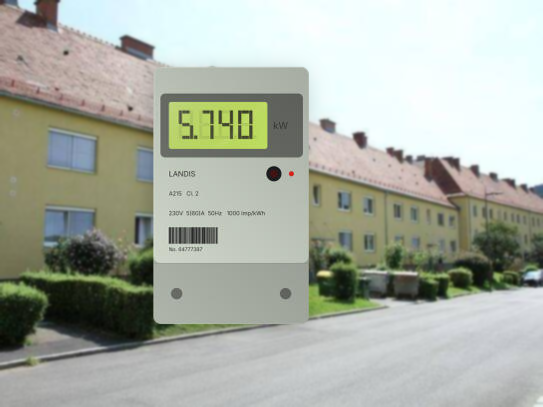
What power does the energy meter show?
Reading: 5.740 kW
